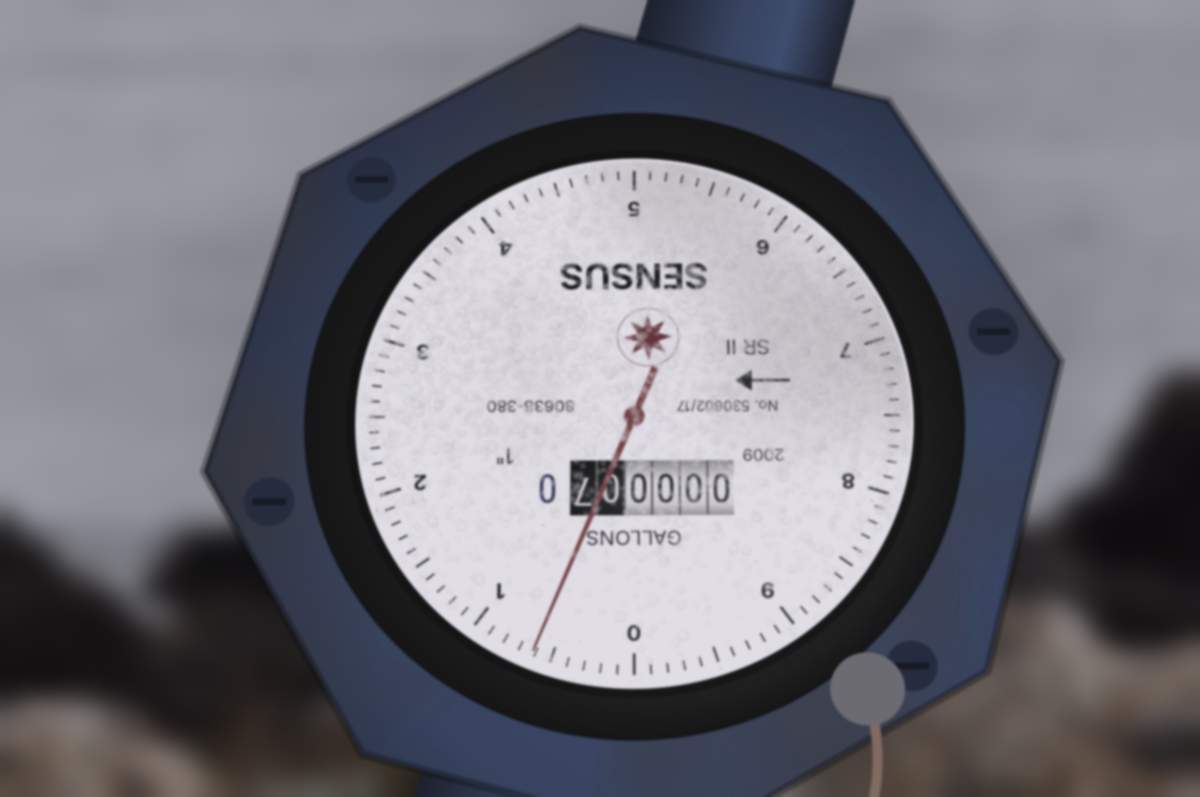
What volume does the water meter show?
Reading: 70.6 gal
